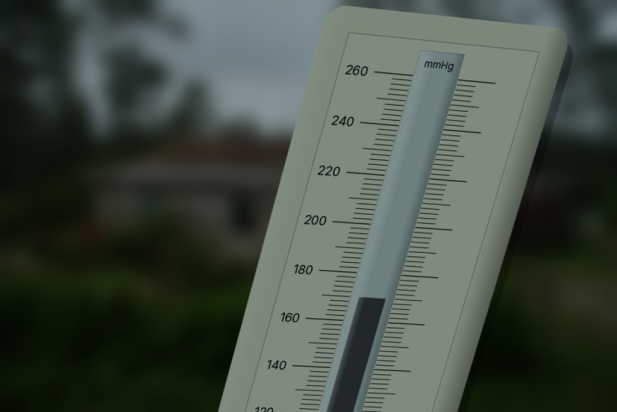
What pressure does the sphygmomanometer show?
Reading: 170 mmHg
